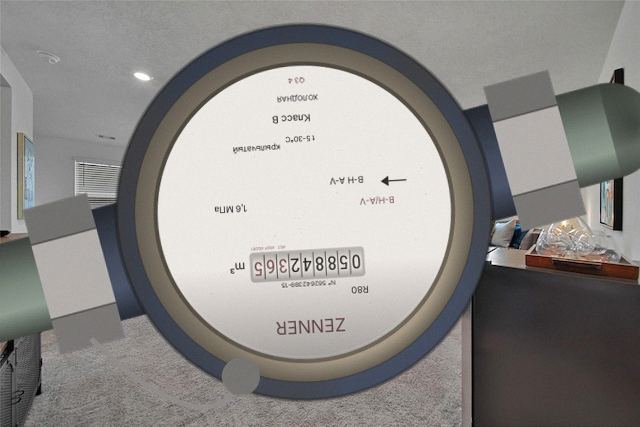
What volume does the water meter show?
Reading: 58842.365 m³
